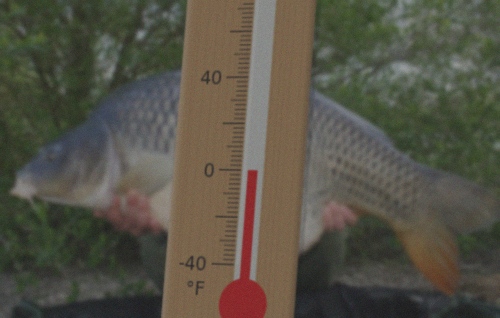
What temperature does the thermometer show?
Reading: 0 °F
